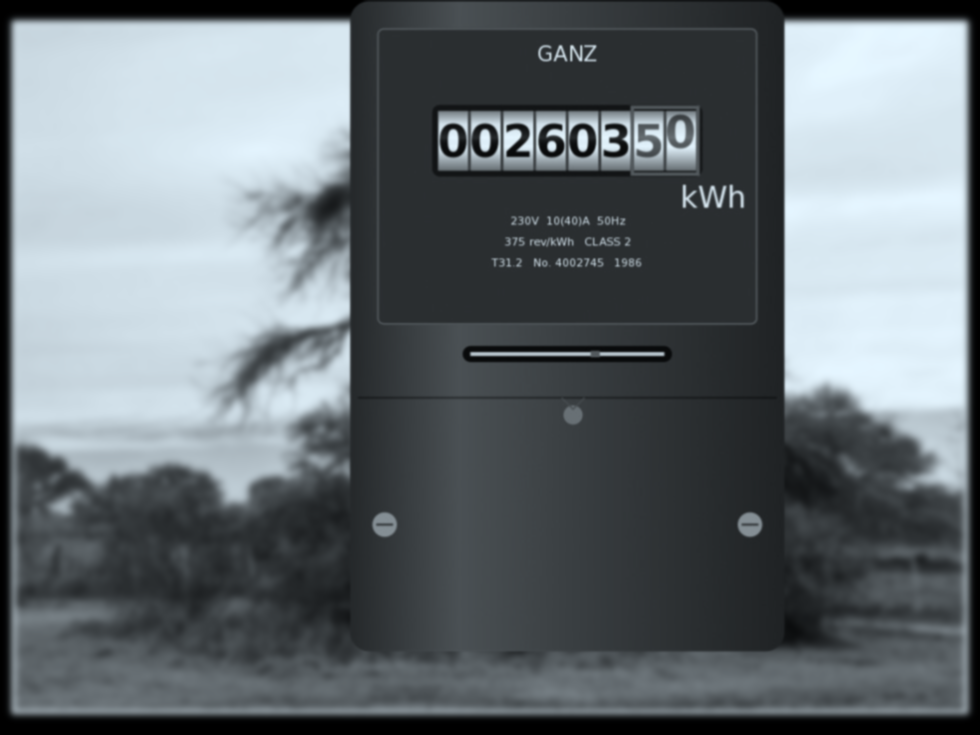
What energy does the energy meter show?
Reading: 2603.50 kWh
